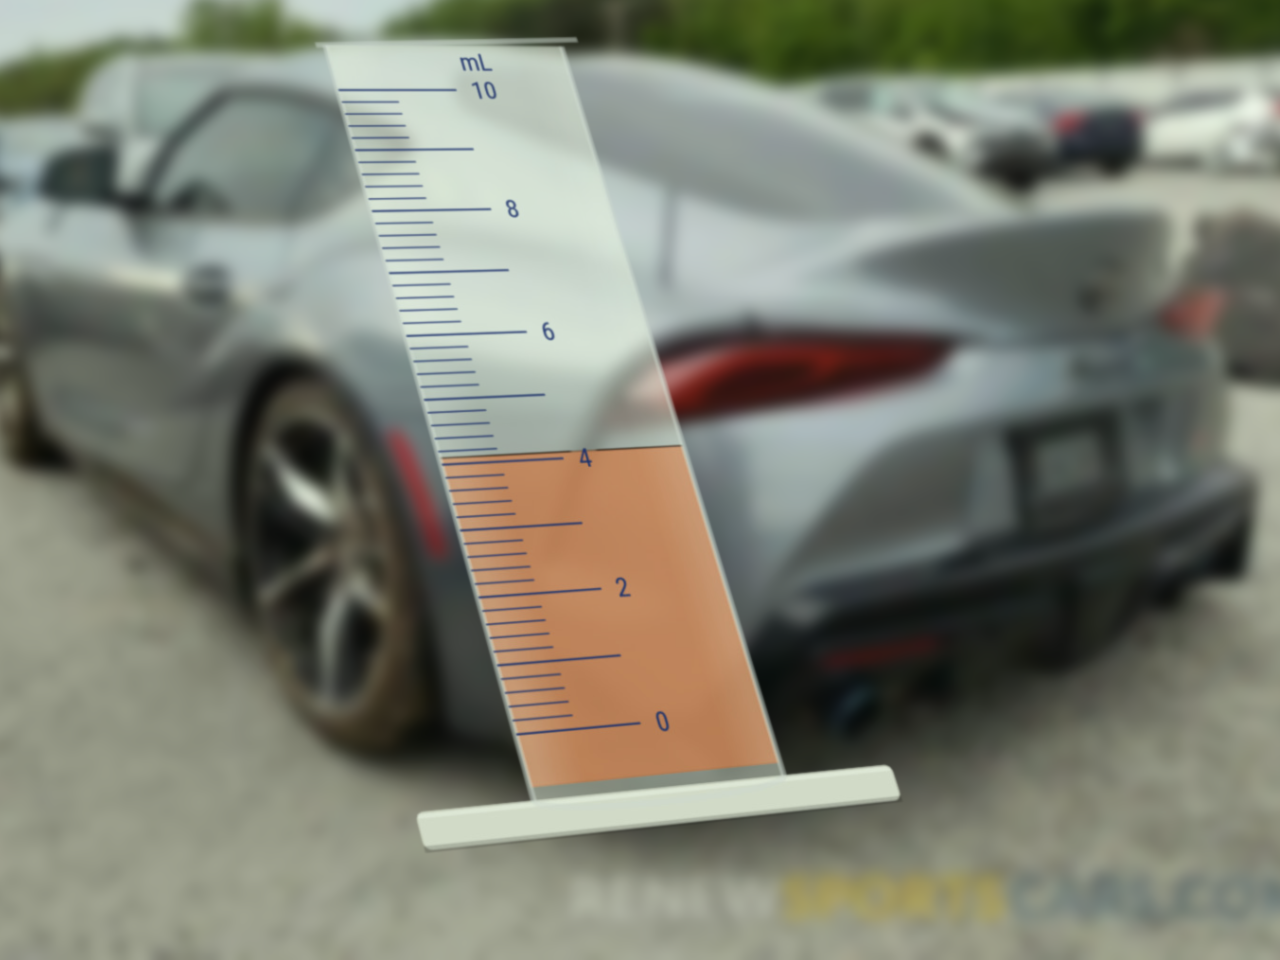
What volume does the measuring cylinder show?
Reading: 4.1 mL
